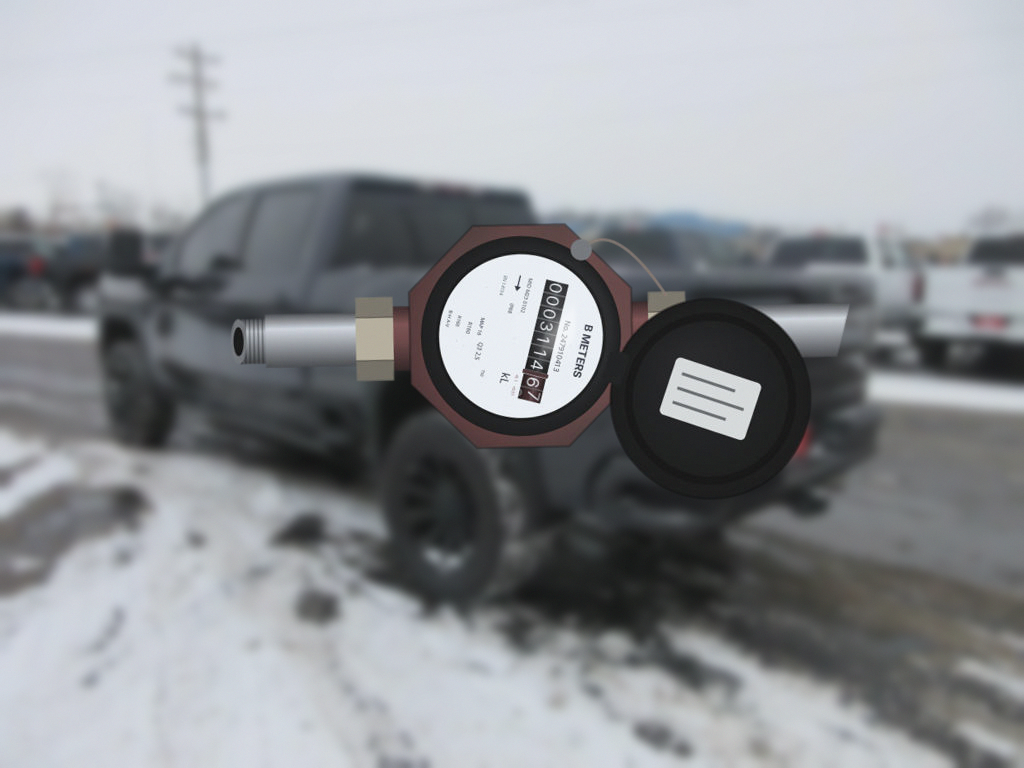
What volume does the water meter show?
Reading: 3114.67 kL
